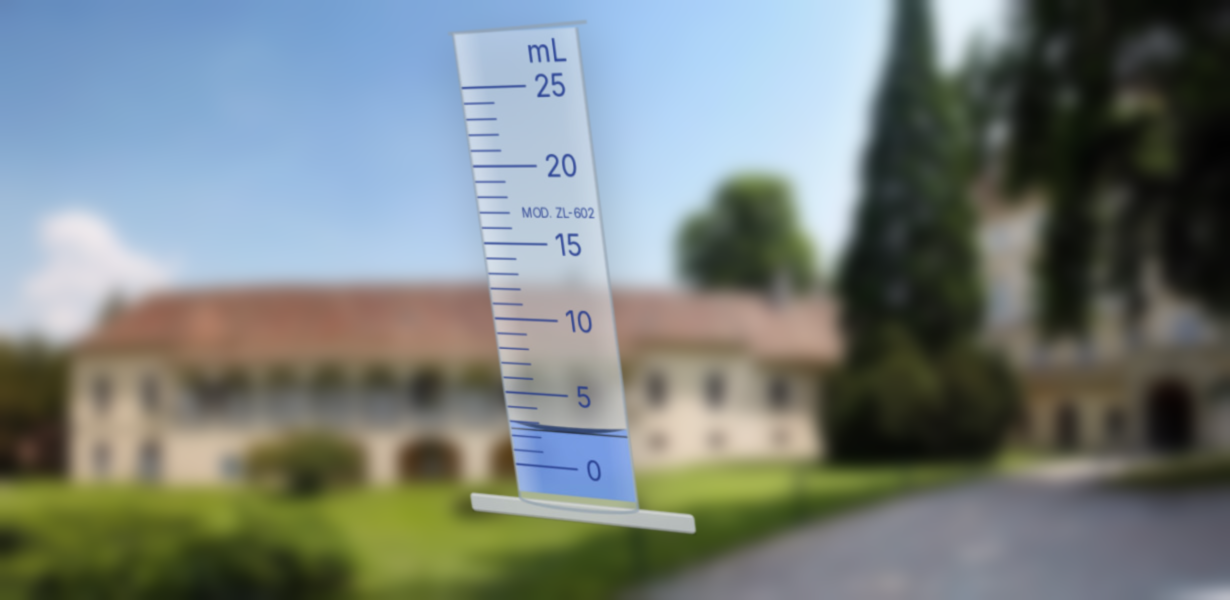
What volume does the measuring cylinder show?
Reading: 2.5 mL
